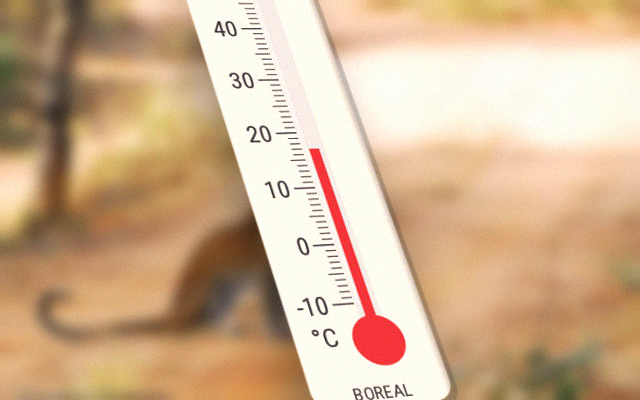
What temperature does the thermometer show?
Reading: 17 °C
